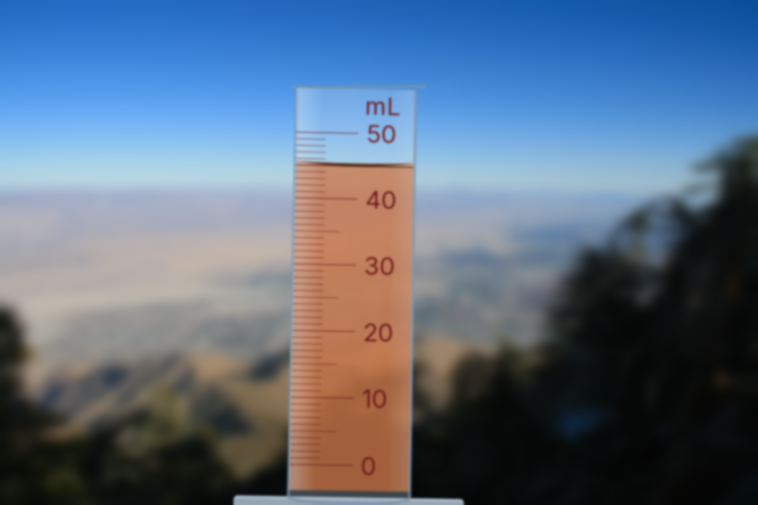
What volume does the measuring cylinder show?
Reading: 45 mL
